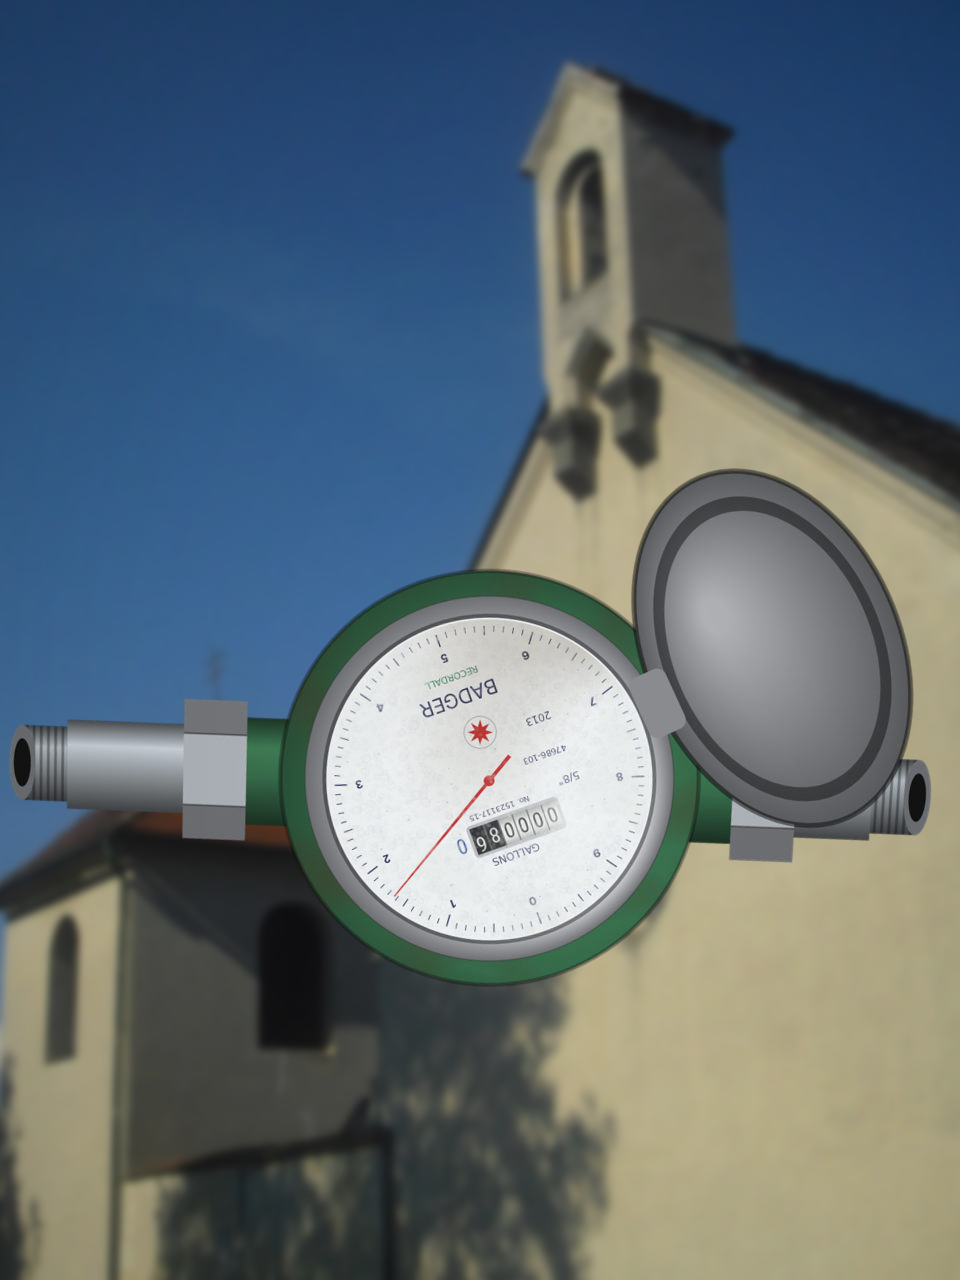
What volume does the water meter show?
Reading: 861.6 gal
